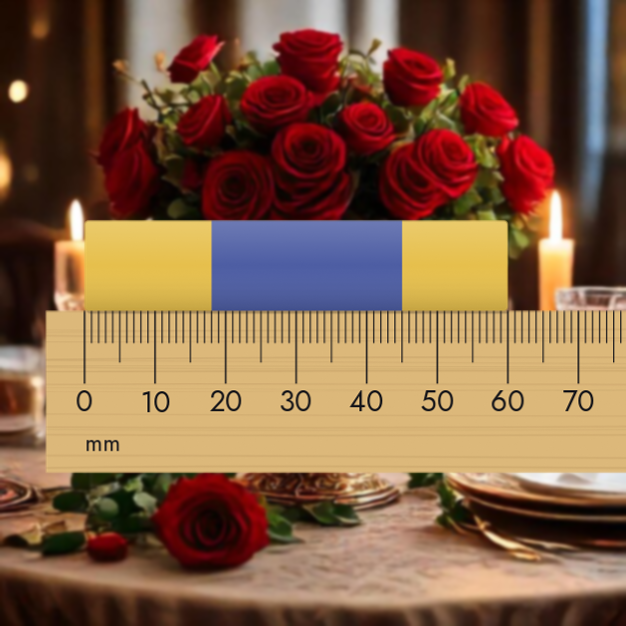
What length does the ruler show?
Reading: 60 mm
